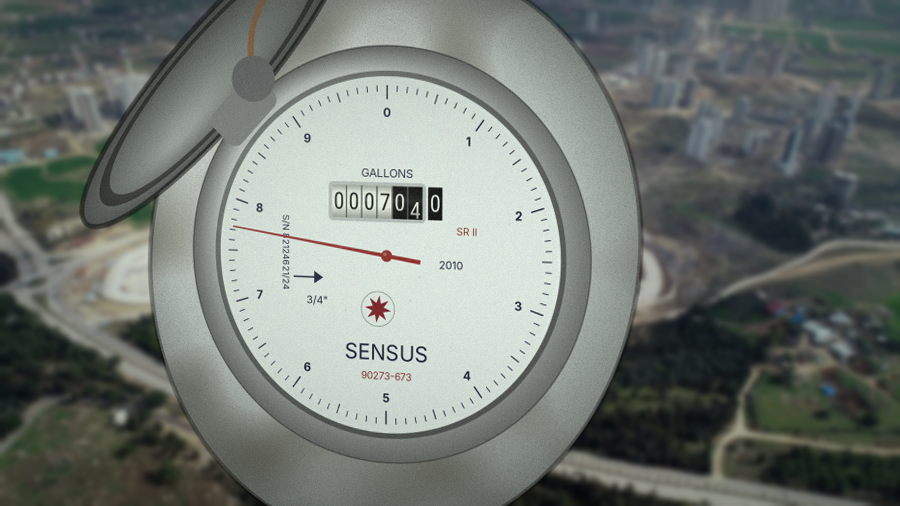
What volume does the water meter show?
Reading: 7037.7 gal
